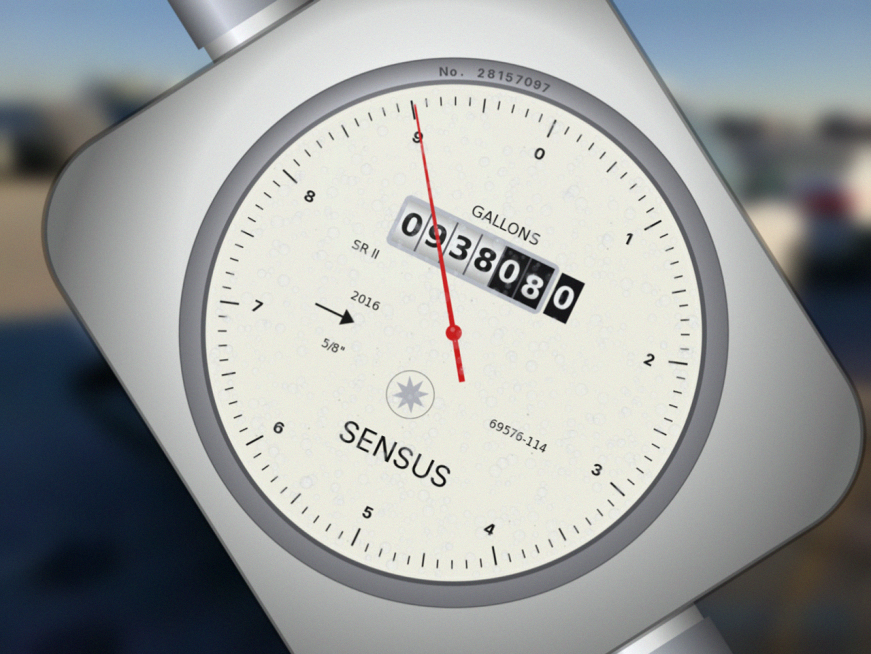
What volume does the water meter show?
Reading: 938079.0 gal
